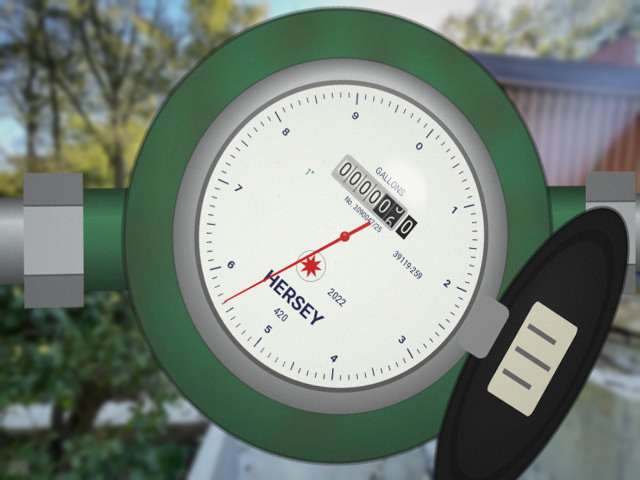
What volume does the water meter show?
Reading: 55.6 gal
